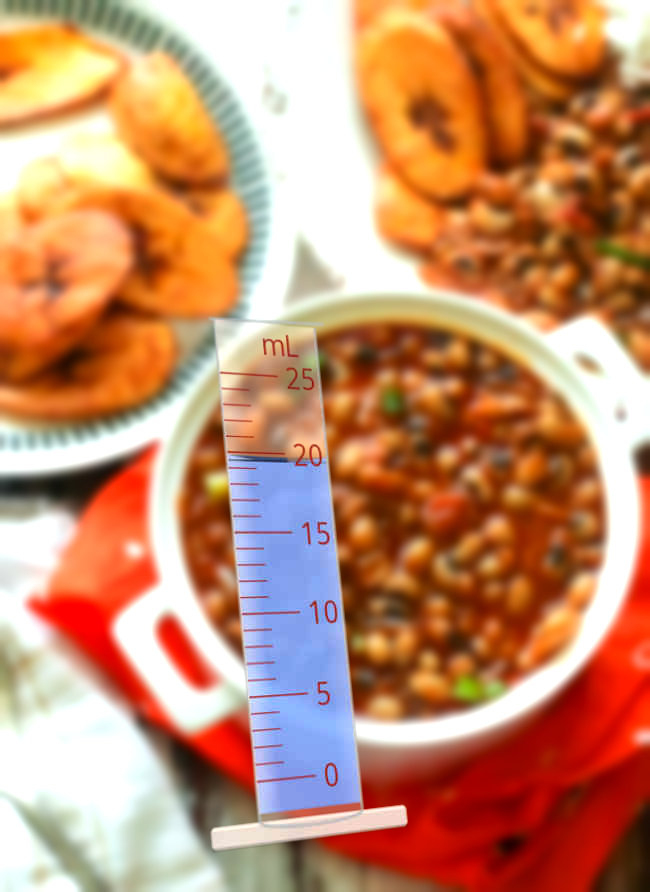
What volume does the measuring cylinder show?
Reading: 19.5 mL
